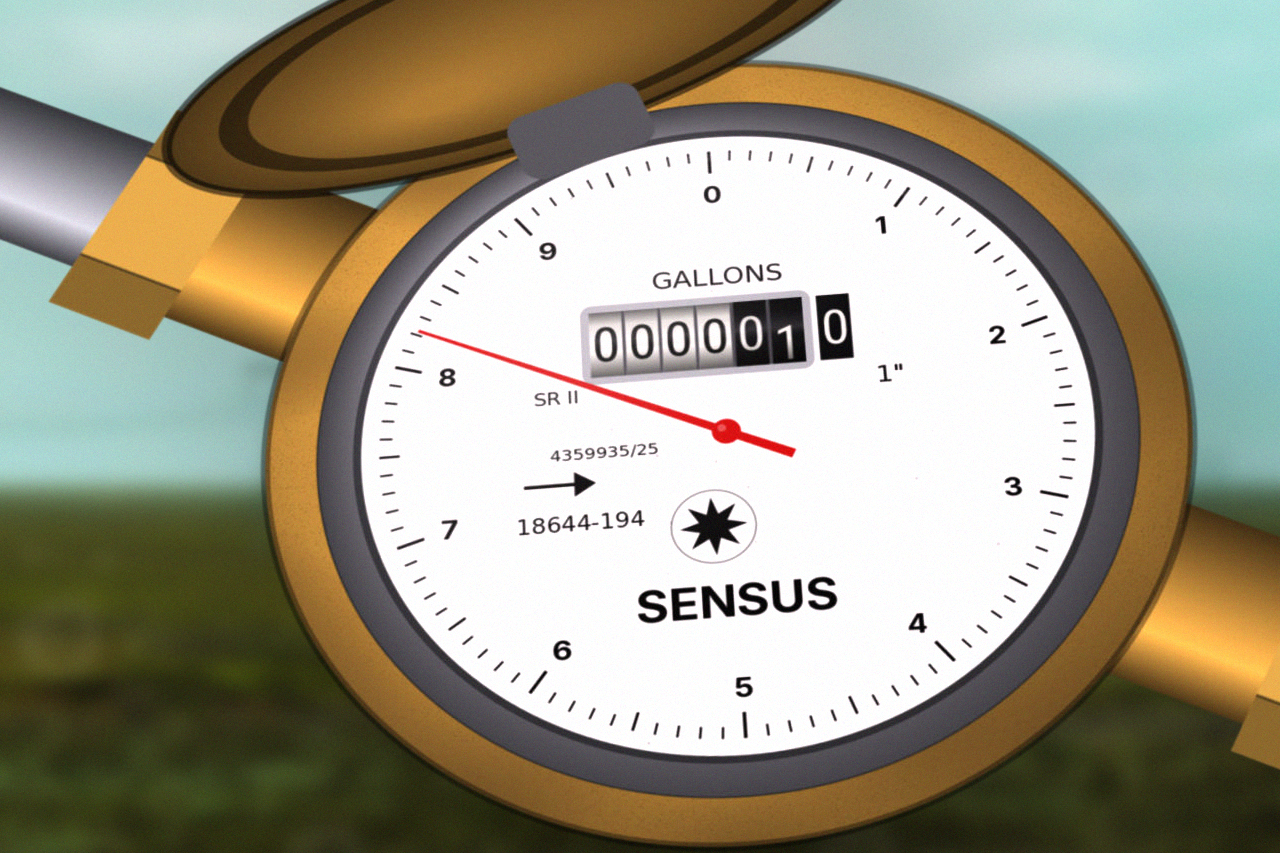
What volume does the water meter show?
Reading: 8.2 gal
